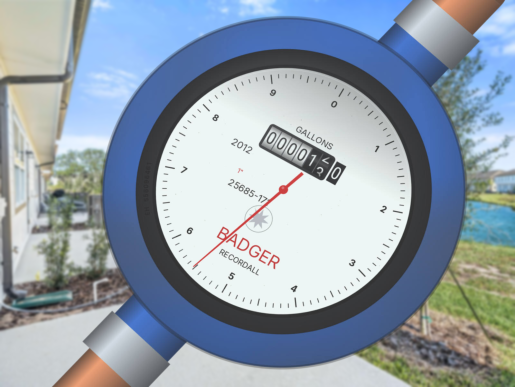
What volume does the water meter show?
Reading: 125.5 gal
